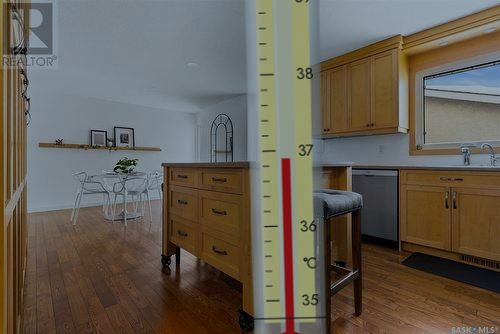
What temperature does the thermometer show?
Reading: 36.9 °C
